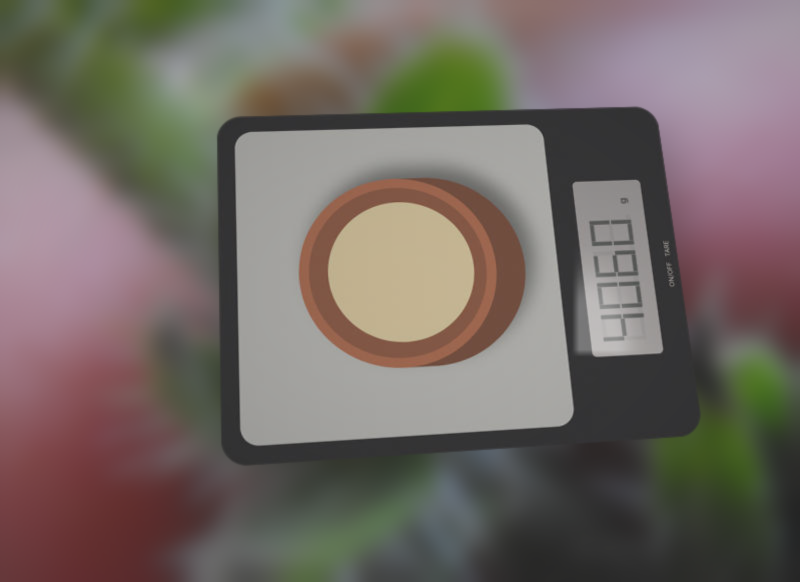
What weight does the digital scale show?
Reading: 4060 g
